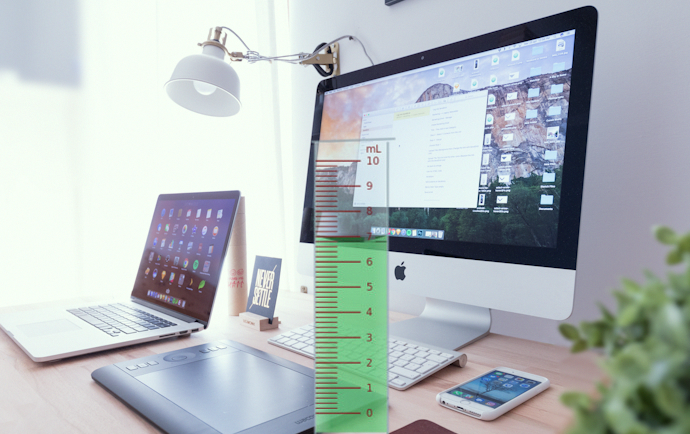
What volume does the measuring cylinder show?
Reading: 6.8 mL
